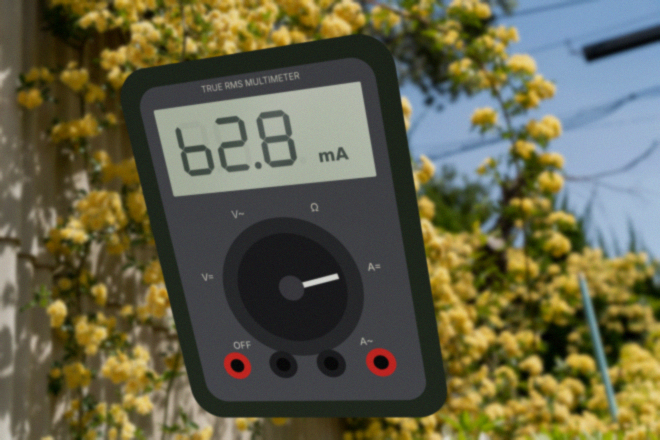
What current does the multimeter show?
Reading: 62.8 mA
